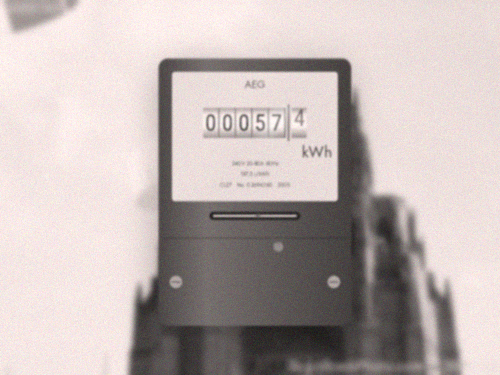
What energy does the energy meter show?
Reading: 57.4 kWh
